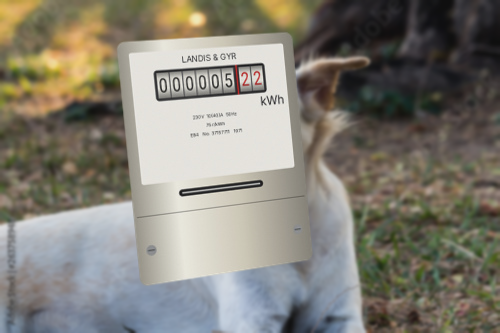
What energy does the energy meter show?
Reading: 5.22 kWh
